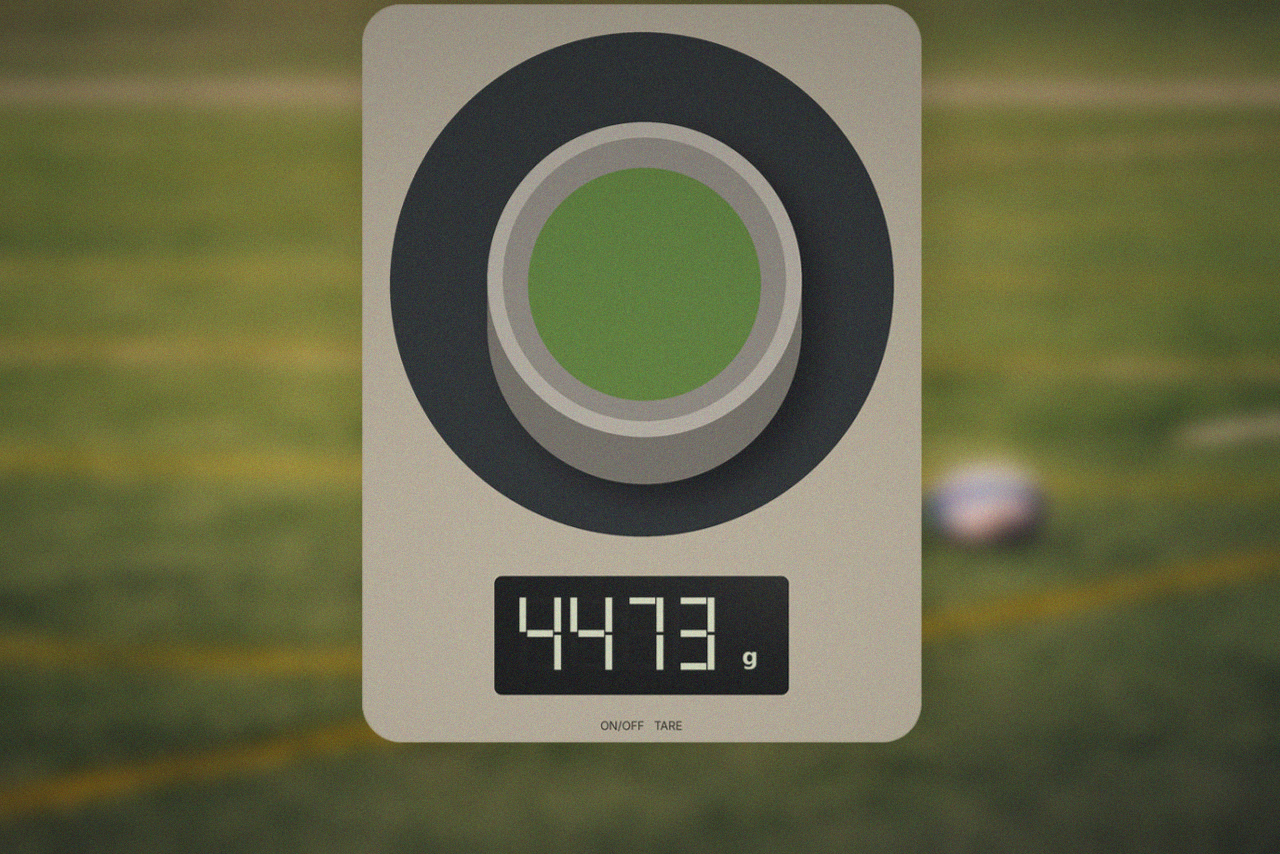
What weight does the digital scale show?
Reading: 4473 g
